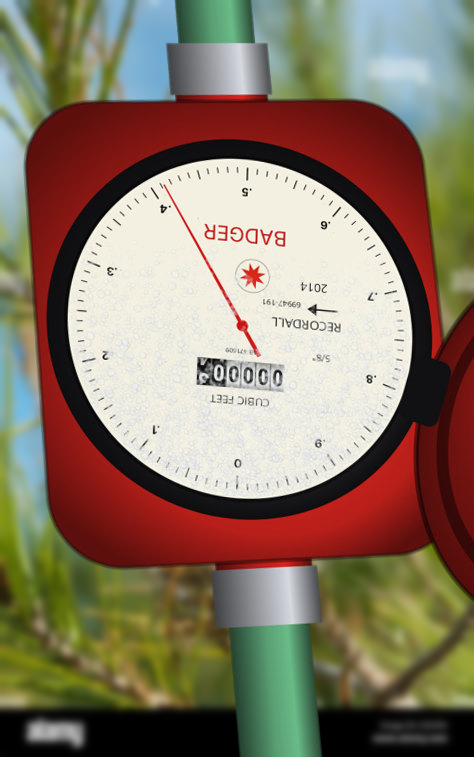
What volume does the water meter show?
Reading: 3.41 ft³
